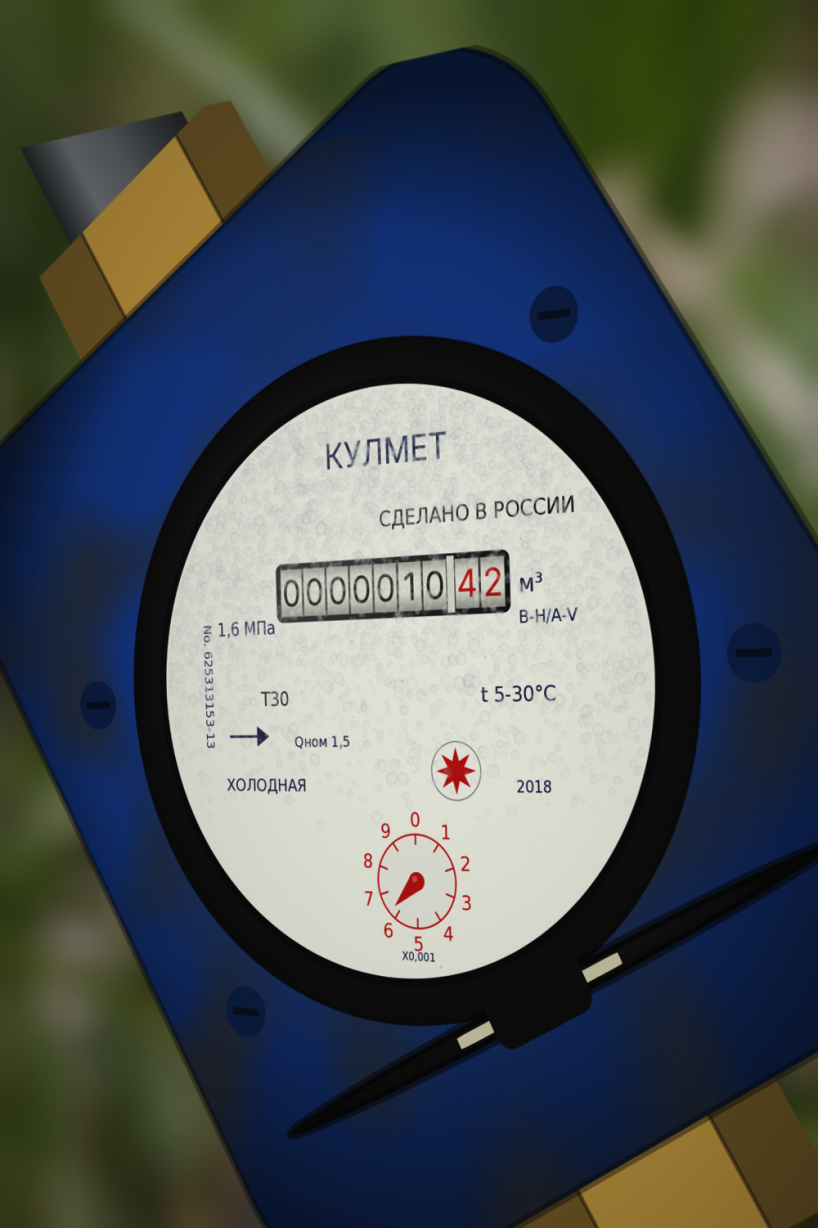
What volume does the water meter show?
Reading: 10.426 m³
